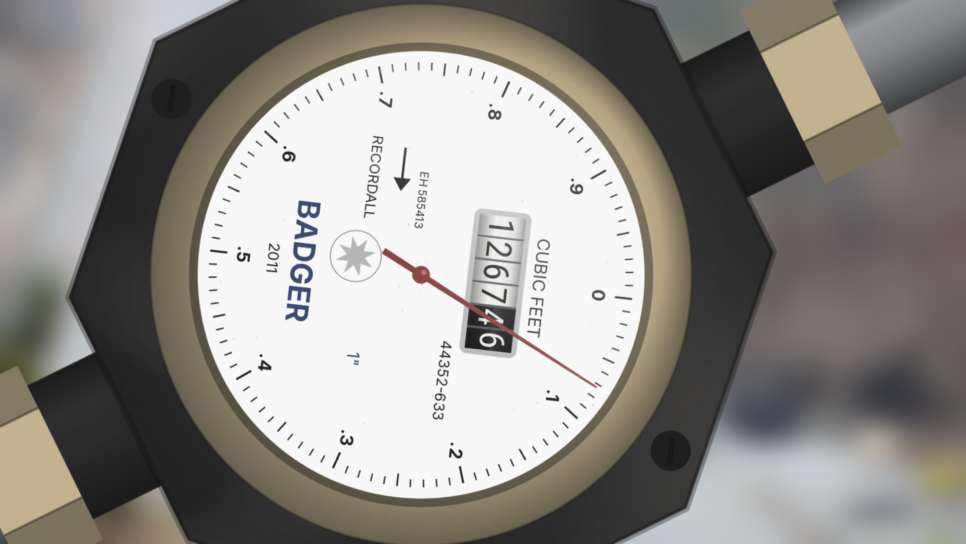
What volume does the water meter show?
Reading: 126746.07 ft³
